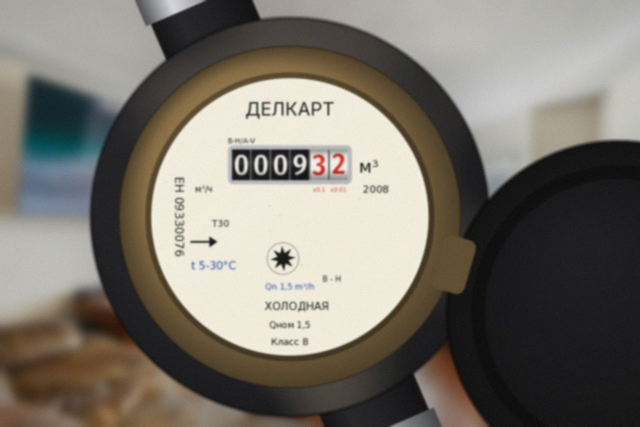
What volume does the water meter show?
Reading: 9.32 m³
